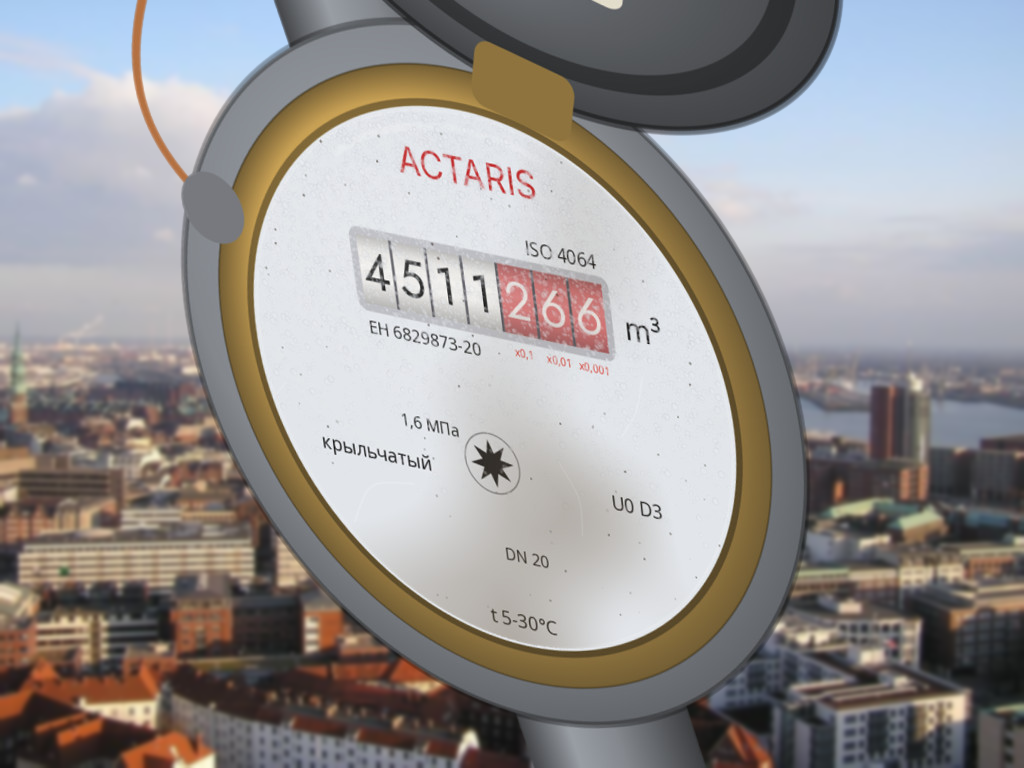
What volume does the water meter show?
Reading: 4511.266 m³
